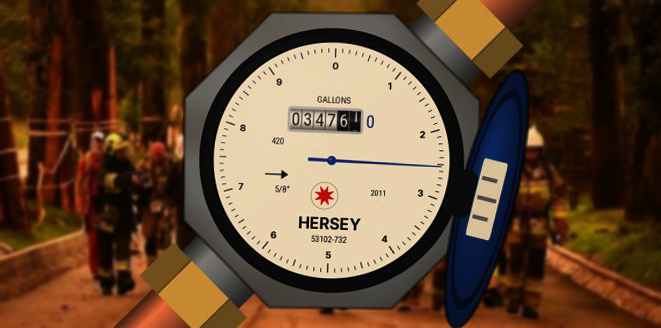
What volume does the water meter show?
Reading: 347612.5 gal
